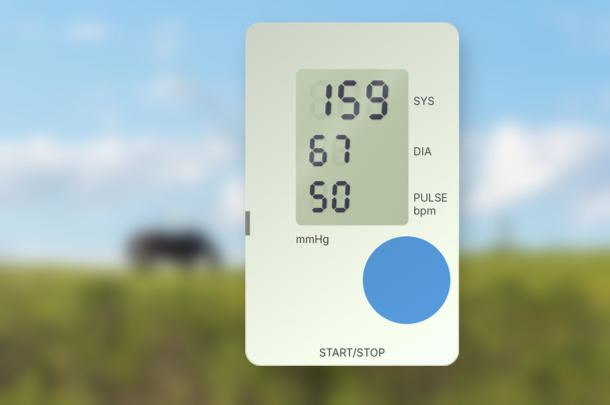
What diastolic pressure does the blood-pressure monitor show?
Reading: 67 mmHg
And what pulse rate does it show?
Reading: 50 bpm
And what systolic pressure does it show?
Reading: 159 mmHg
